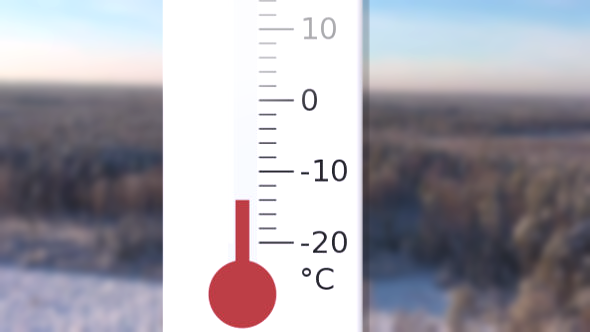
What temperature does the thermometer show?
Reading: -14 °C
